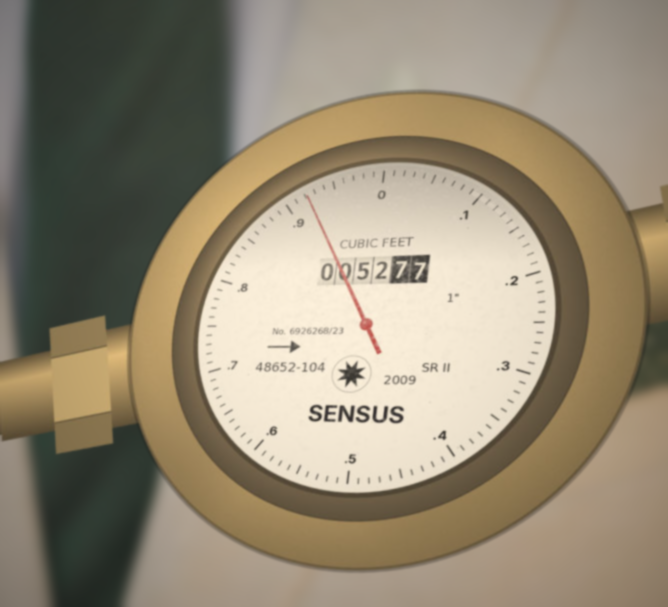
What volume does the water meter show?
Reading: 5276.92 ft³
